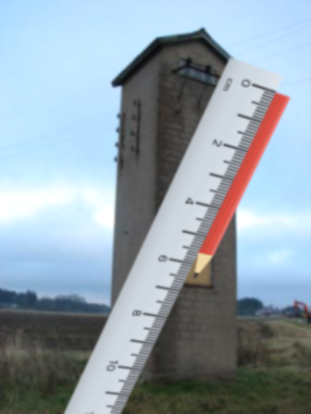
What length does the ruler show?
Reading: 6.5 cm
